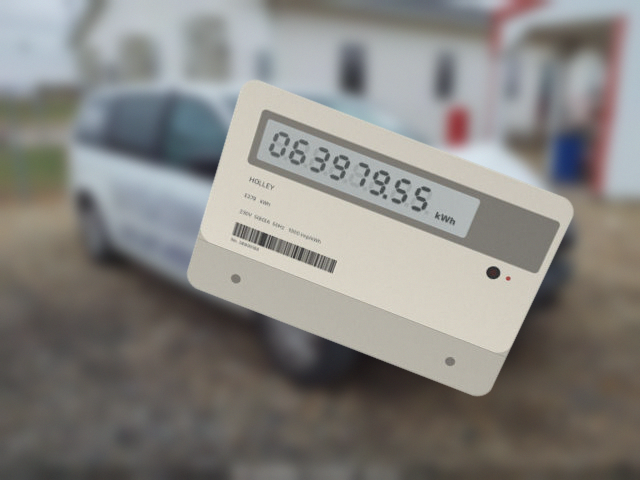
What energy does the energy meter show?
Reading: 63979.55 kWh
